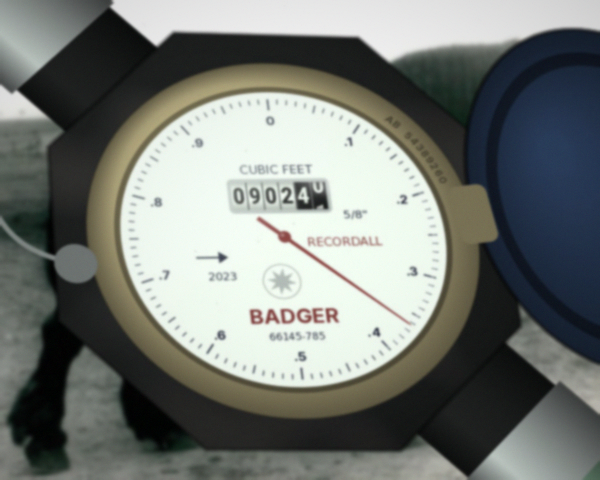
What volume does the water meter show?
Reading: 90240.36 ft³
